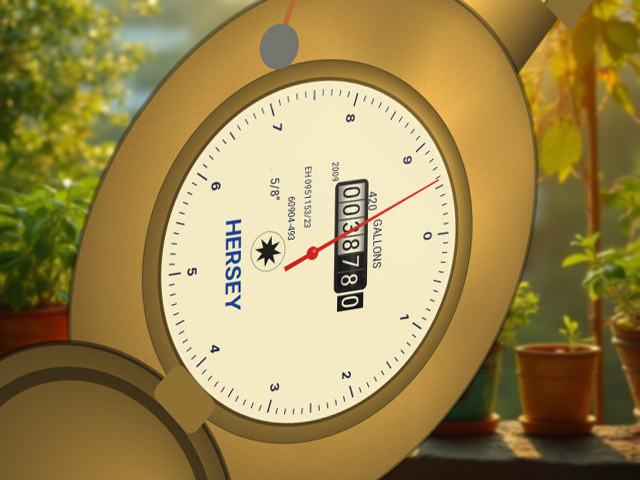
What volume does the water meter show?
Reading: 38779.4 gal
